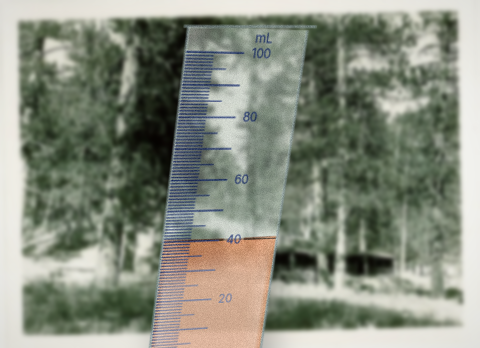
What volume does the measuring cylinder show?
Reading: 40 mL
